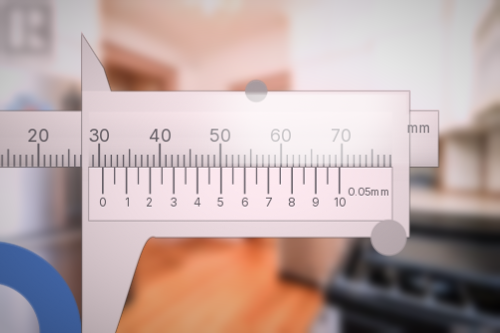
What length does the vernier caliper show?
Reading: 30.6 mm
